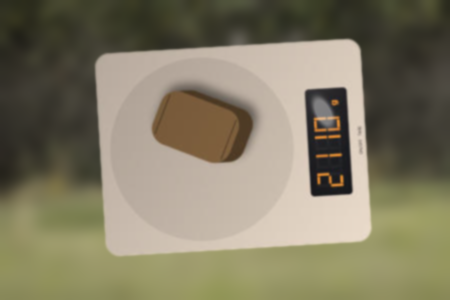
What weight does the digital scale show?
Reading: 2110 g
